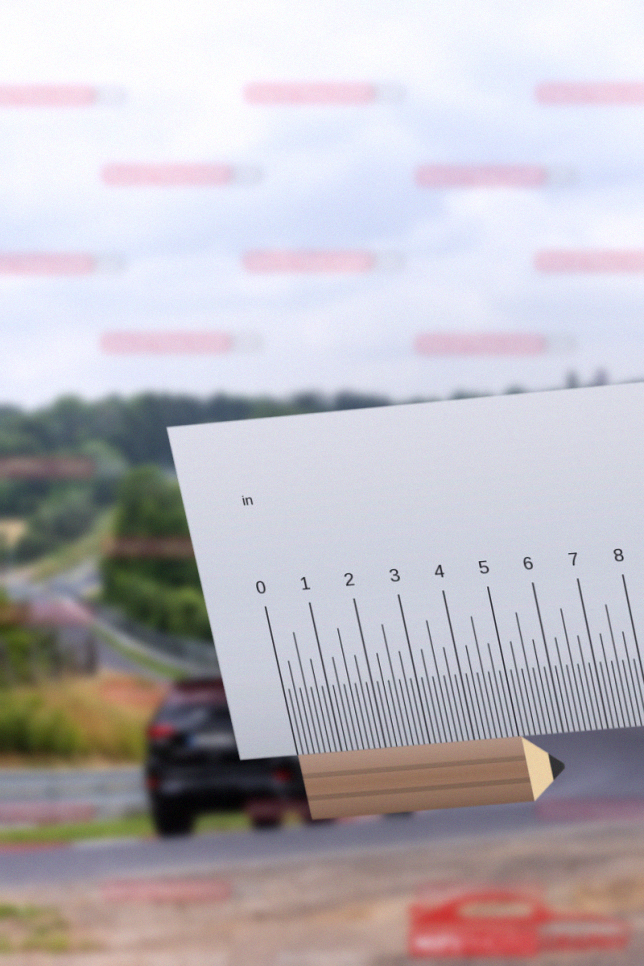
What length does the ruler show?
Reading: 5.875 in
